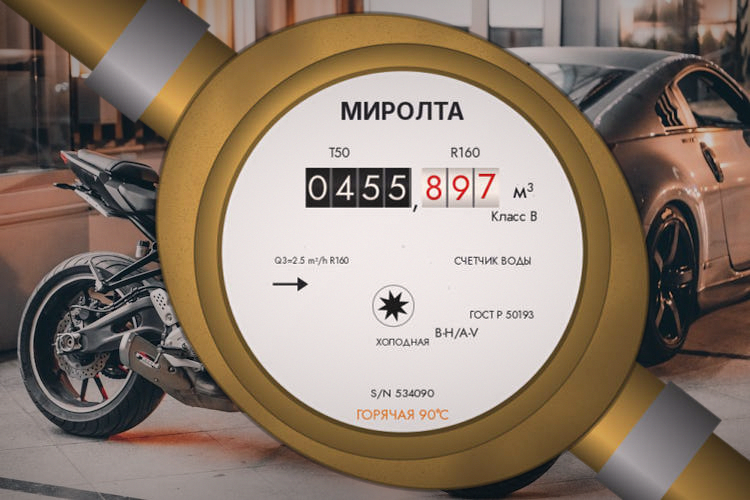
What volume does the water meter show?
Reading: 455.897 m³
